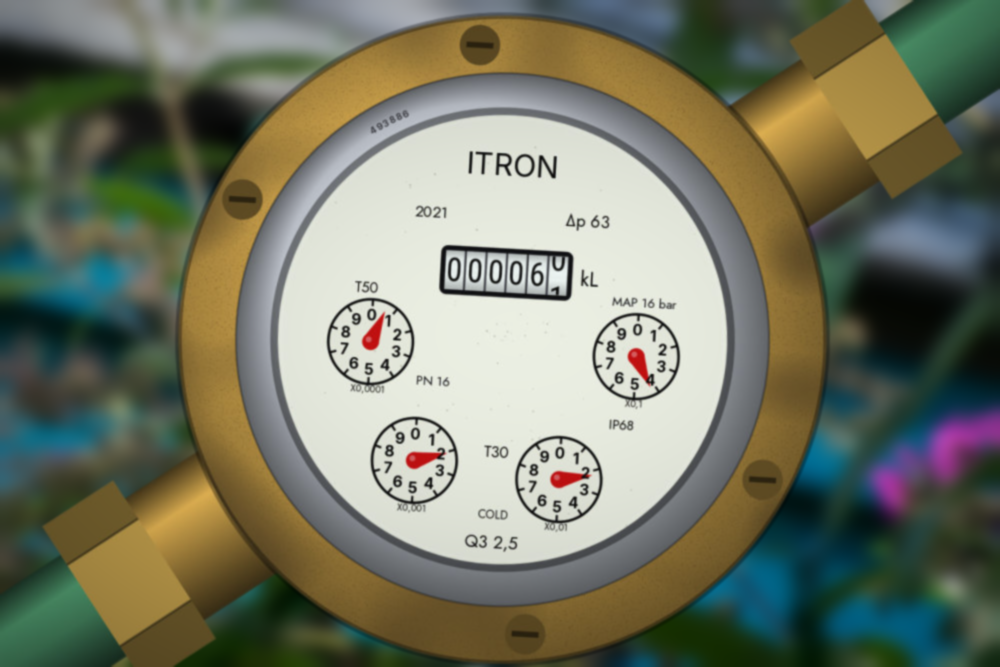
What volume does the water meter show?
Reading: 60.4220 kL
